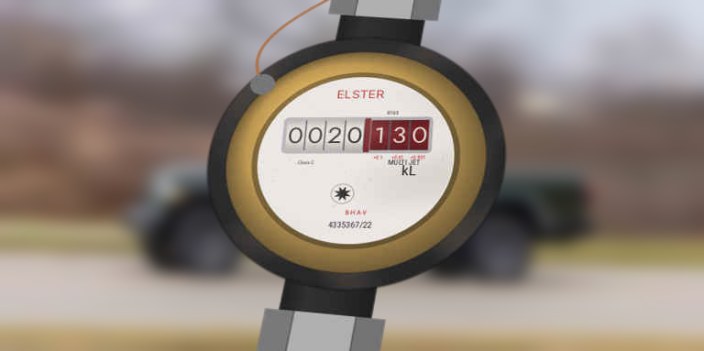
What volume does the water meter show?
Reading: 20.130 kL
